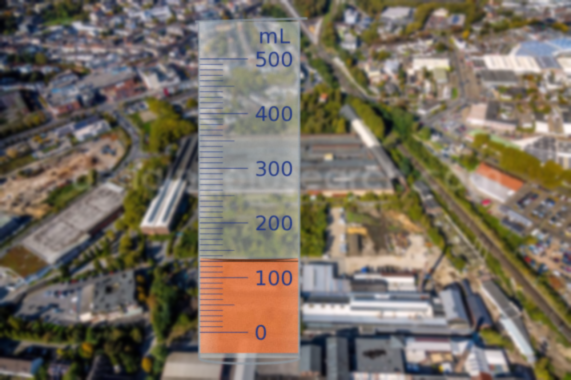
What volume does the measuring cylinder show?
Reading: 130 mL
